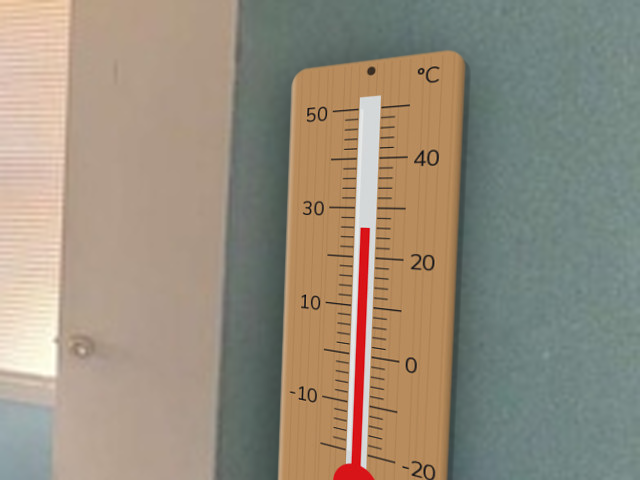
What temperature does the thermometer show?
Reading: 26 °C
